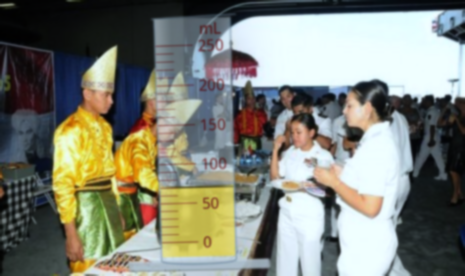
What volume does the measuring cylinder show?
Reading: 70 mL
